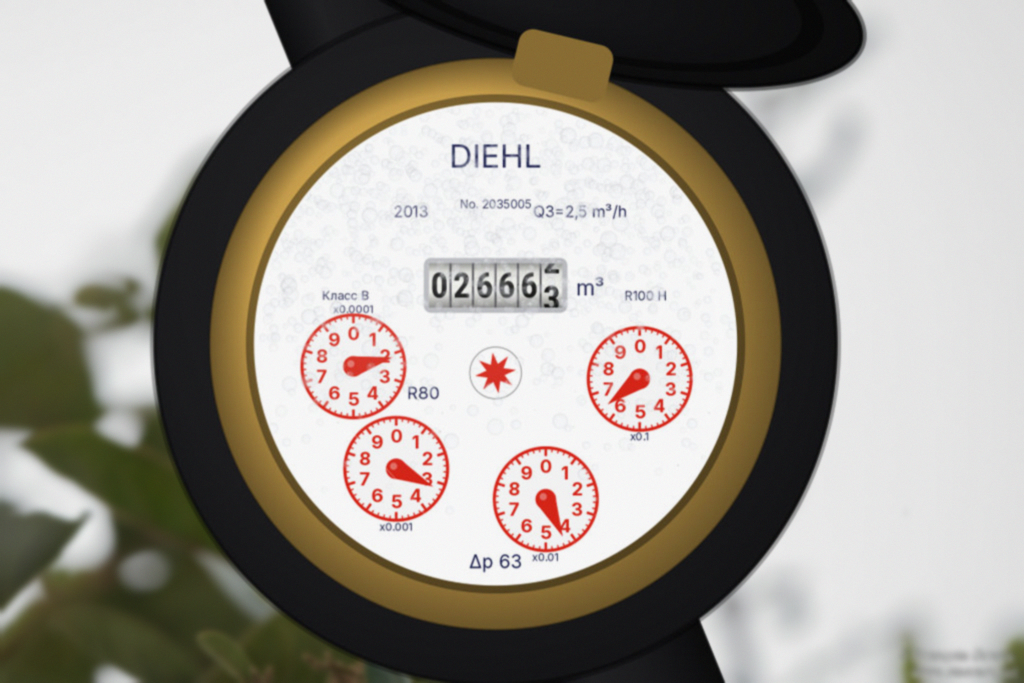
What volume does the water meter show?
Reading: 26662.6432 m³
